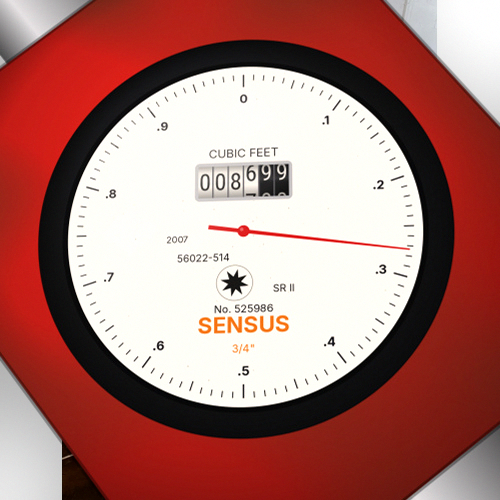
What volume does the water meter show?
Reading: 8699.27 ft³
